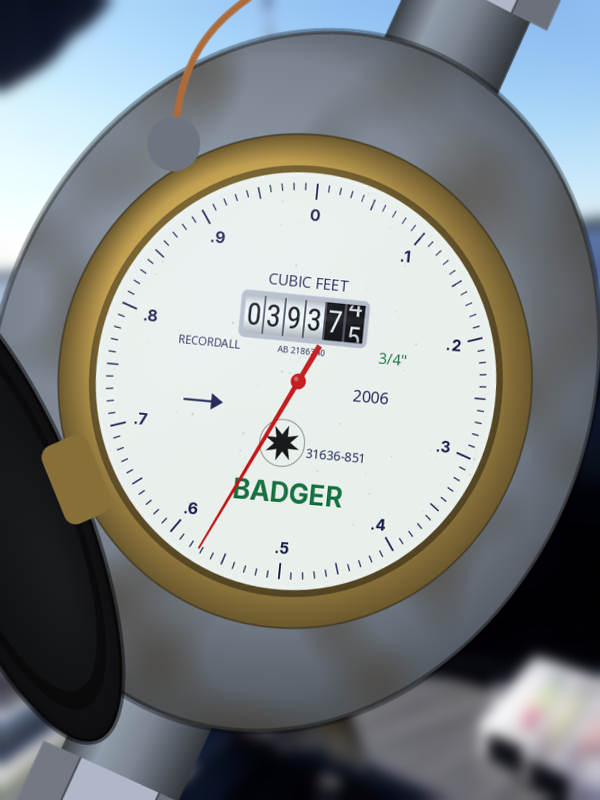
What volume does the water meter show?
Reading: 39374.57 ft³
